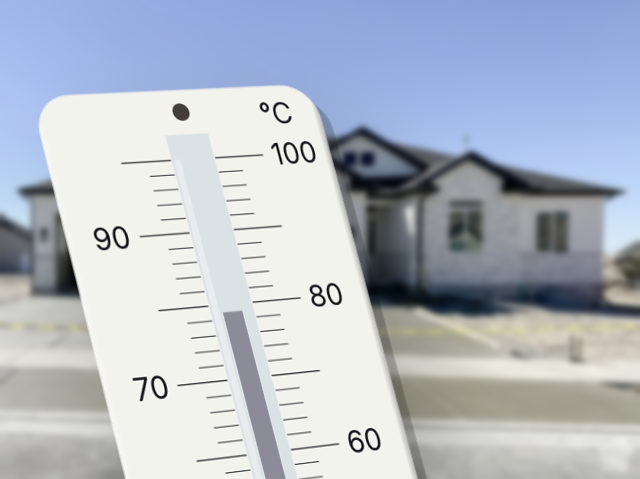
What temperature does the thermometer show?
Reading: 79 °C
